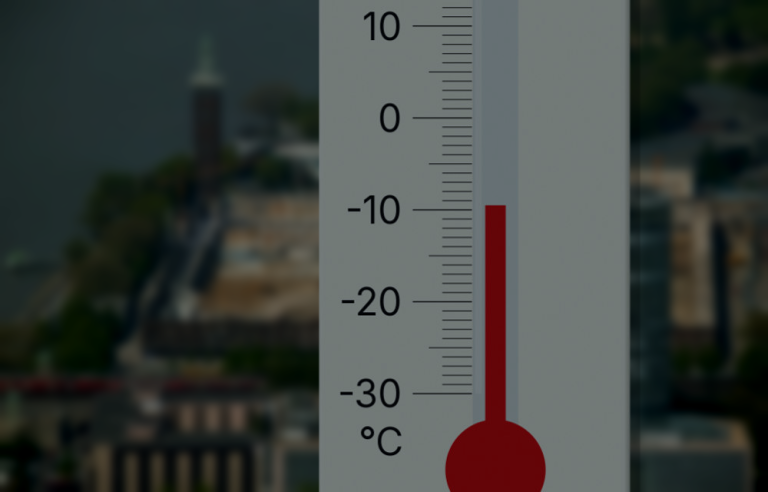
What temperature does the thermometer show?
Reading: -9.5 °C
